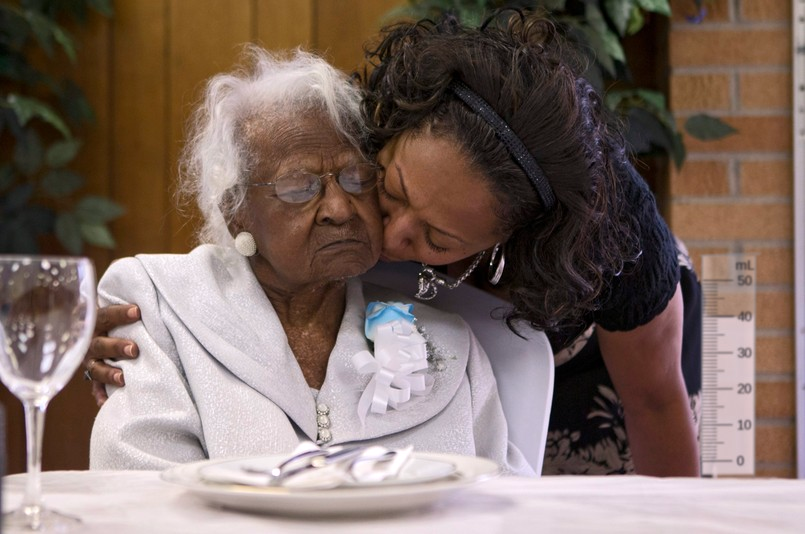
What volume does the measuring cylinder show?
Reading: 40 mL
